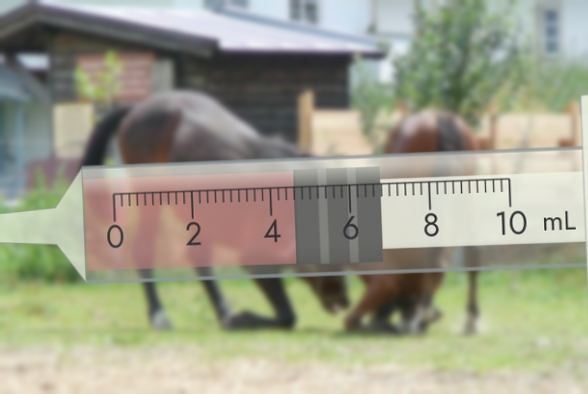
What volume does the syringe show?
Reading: 4.6 mL
